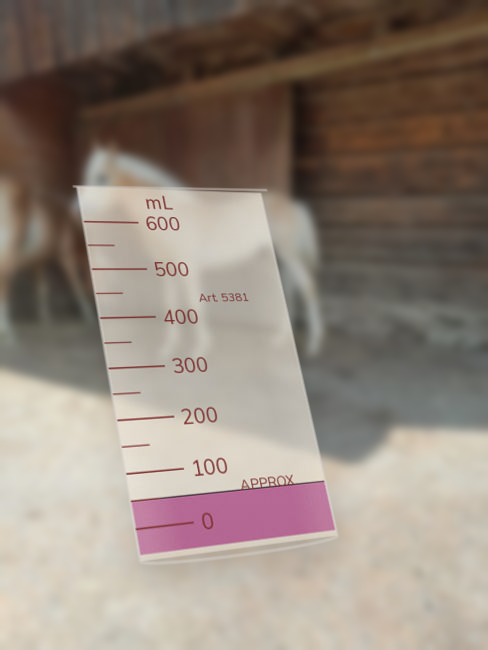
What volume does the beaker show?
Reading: 50 mL
